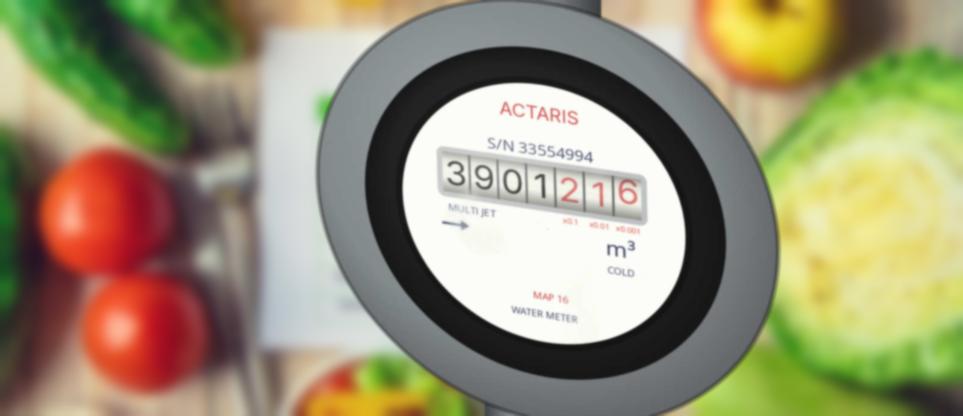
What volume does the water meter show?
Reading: 3901.216 m³
